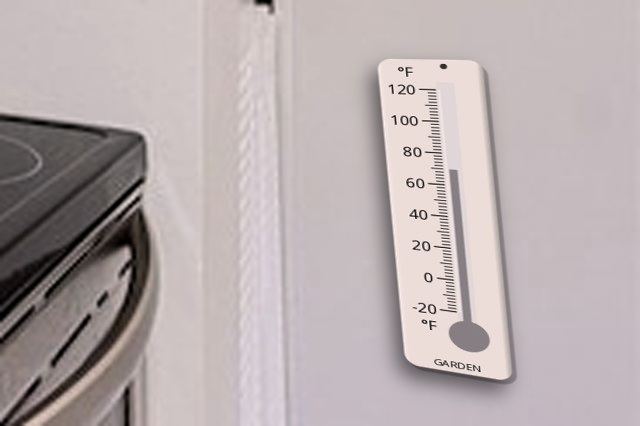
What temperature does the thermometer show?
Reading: 70 °F
